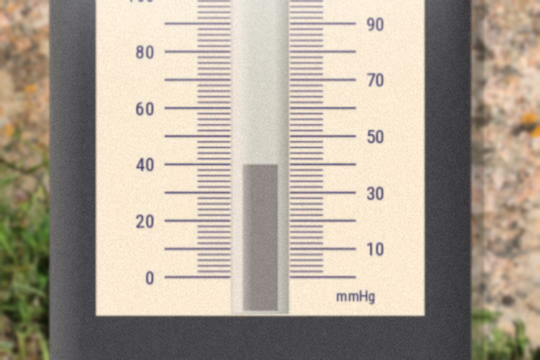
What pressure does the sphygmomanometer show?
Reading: 40 mmHg
